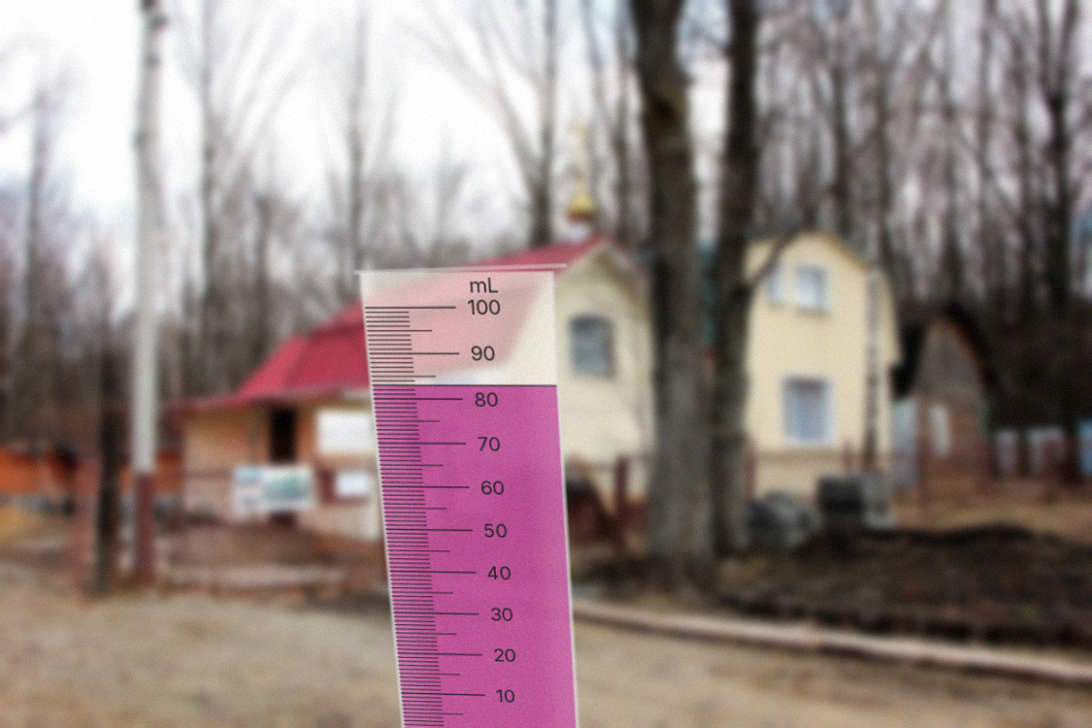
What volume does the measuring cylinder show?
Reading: 83 mL
